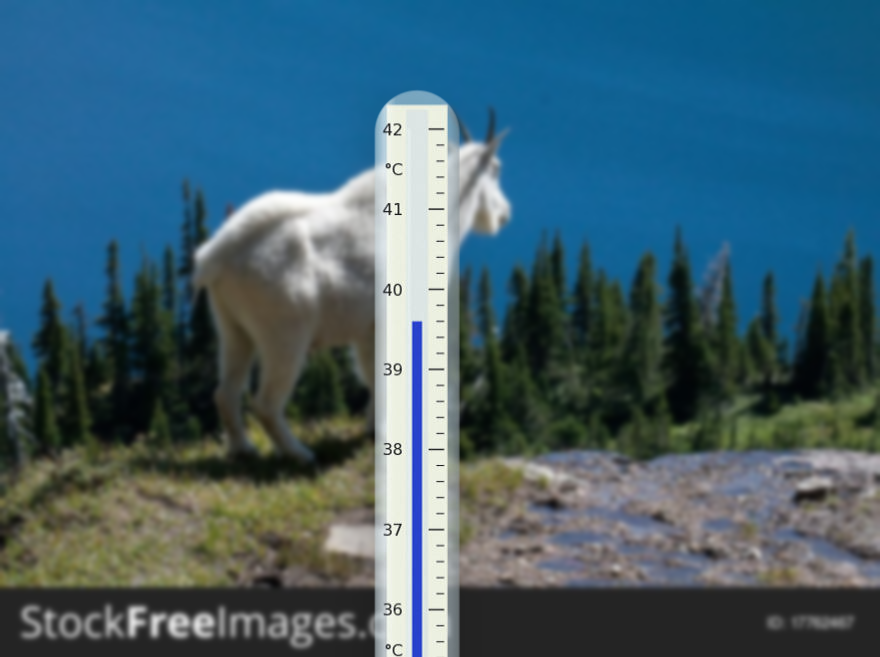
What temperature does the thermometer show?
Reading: 39.6 °C
